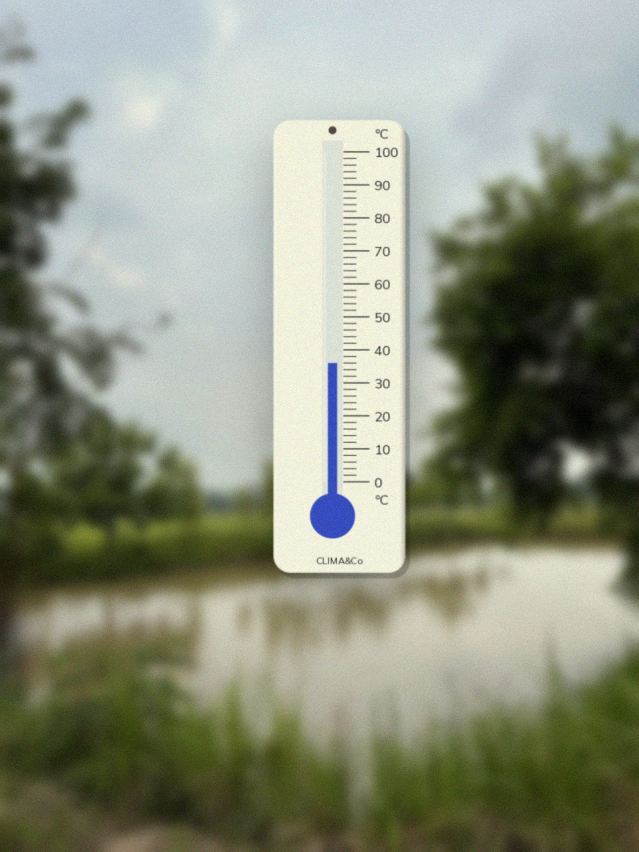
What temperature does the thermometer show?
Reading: 36 °C
